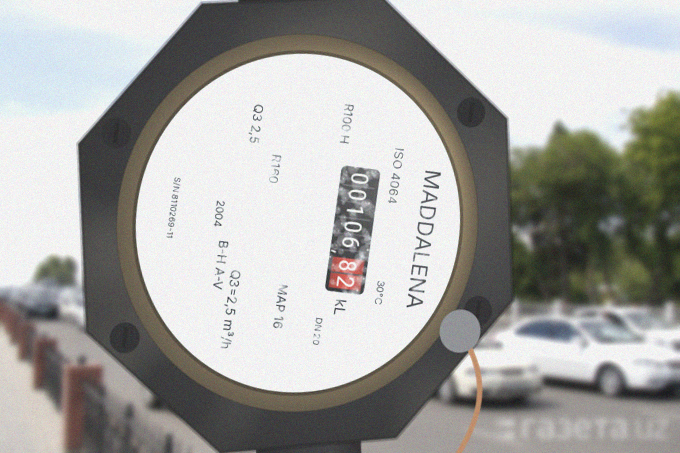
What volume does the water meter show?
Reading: 106.82 kL
